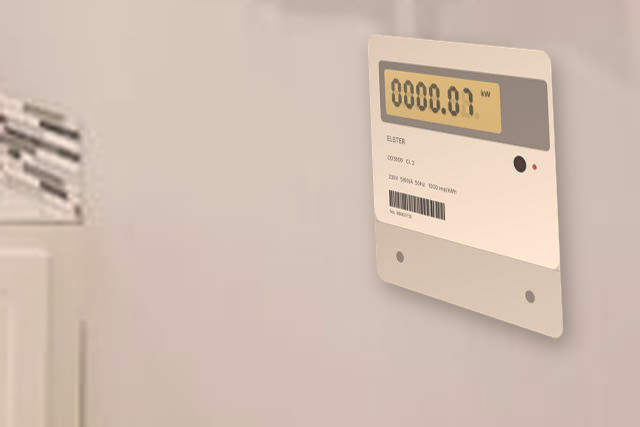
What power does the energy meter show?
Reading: 0.07 kW
